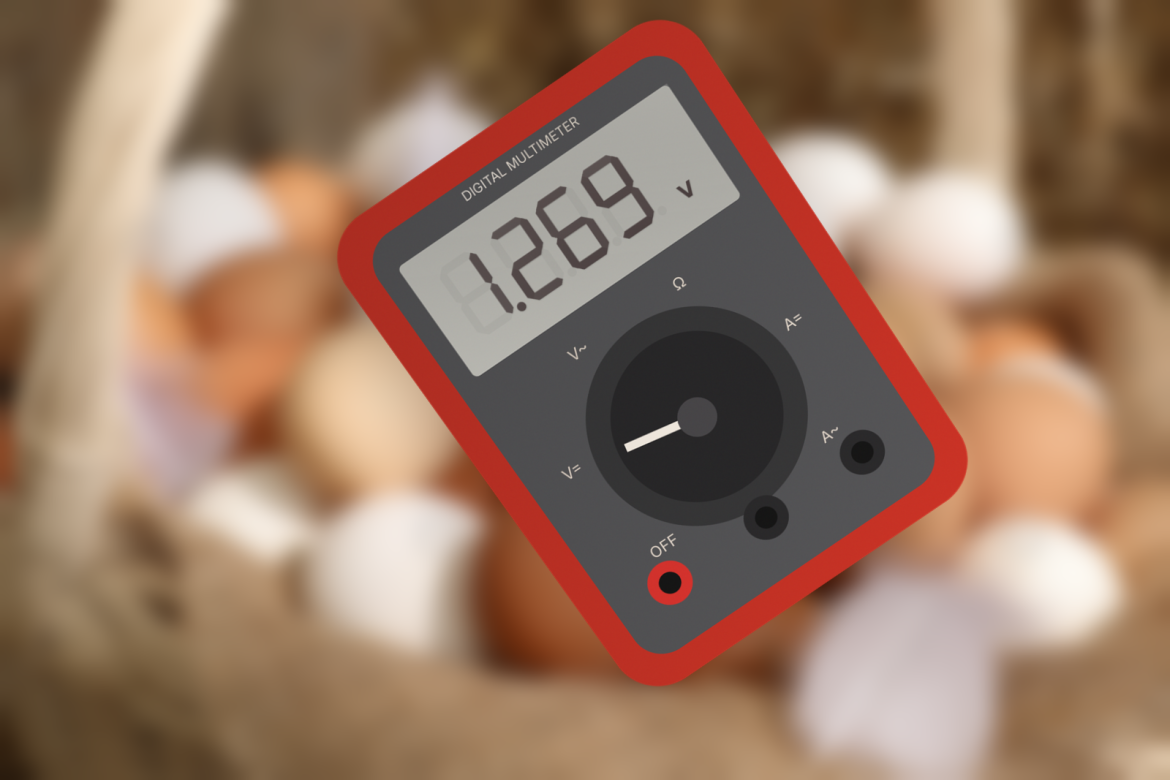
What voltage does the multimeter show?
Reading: 1.269 V
